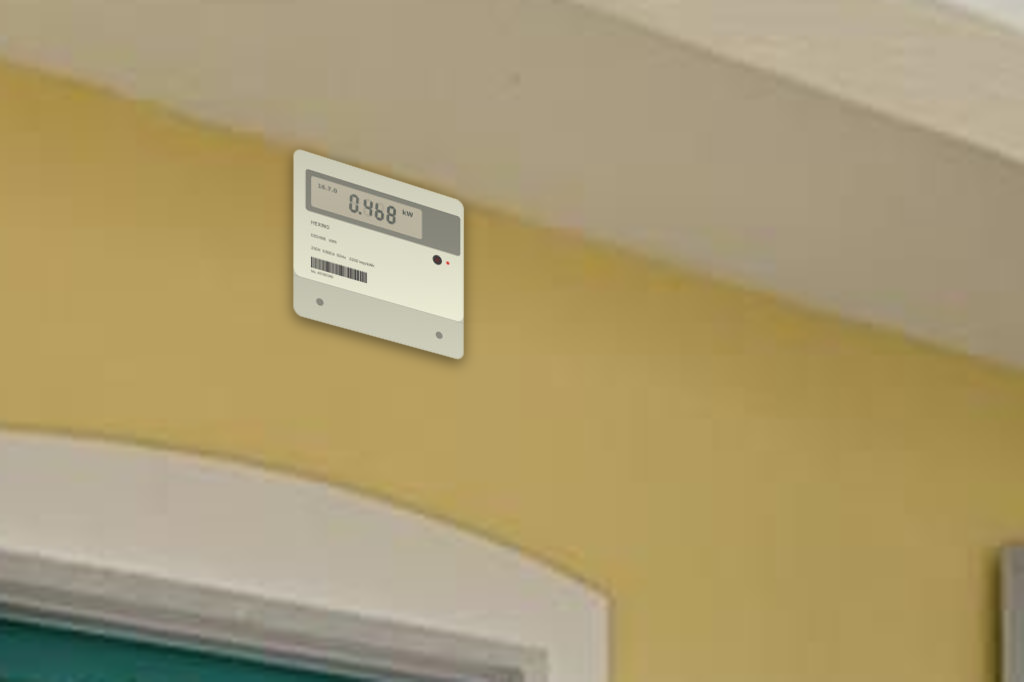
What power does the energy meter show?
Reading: 0.468 kW
